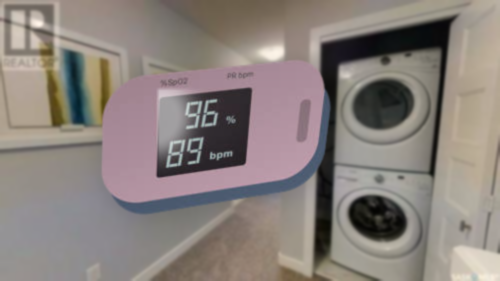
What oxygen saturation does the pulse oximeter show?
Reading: 96 %
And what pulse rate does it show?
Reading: 89 bpm
